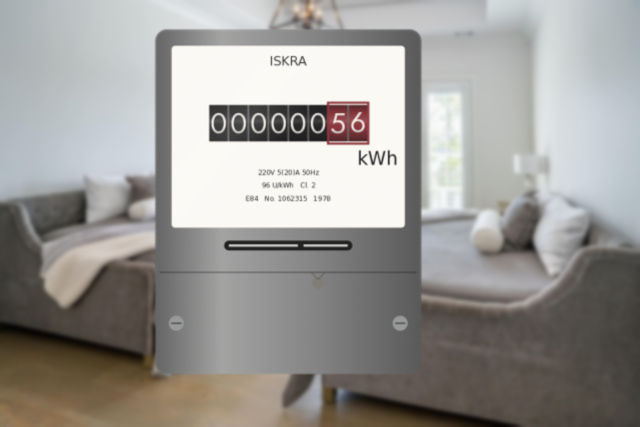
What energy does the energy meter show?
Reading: 0.56 kWh
